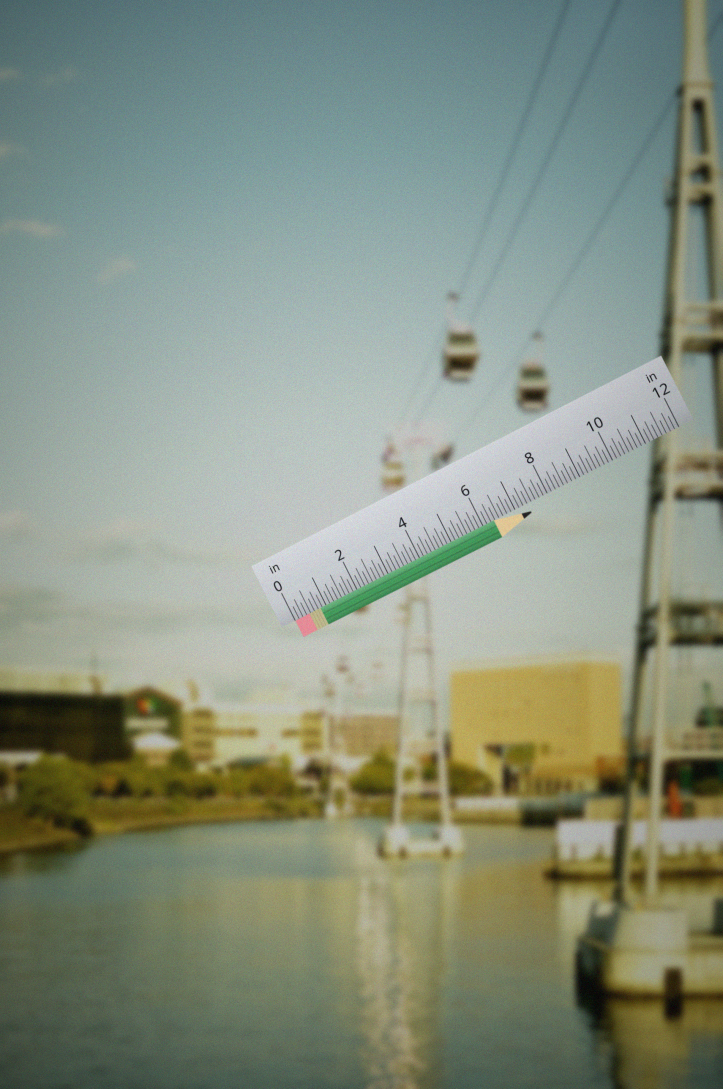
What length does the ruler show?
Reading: 7.375 in
